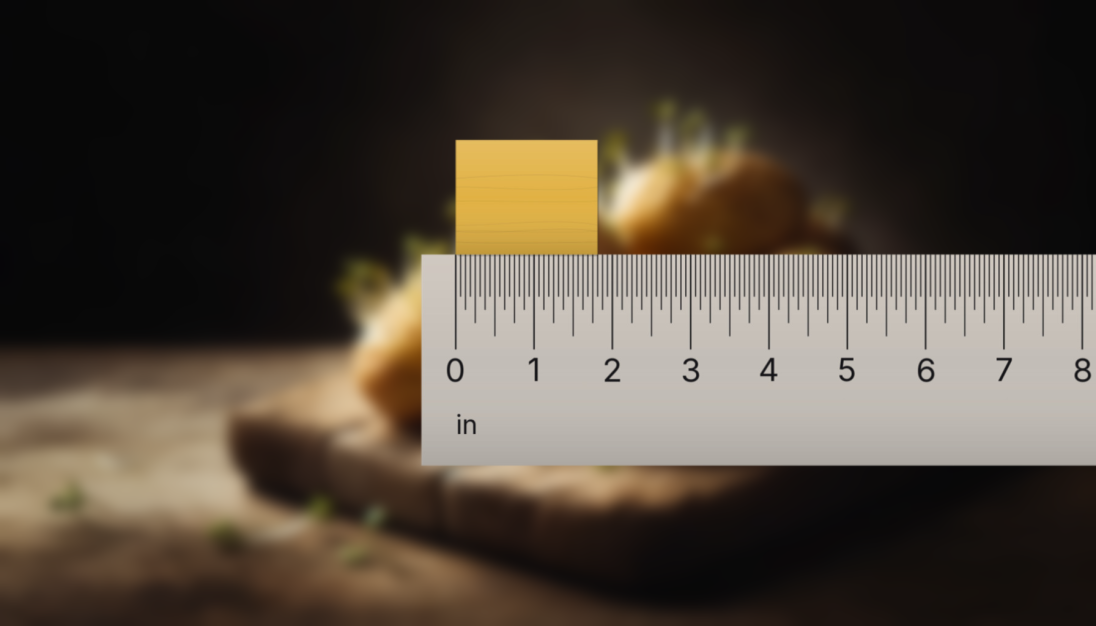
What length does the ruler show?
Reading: 1.8125 in
